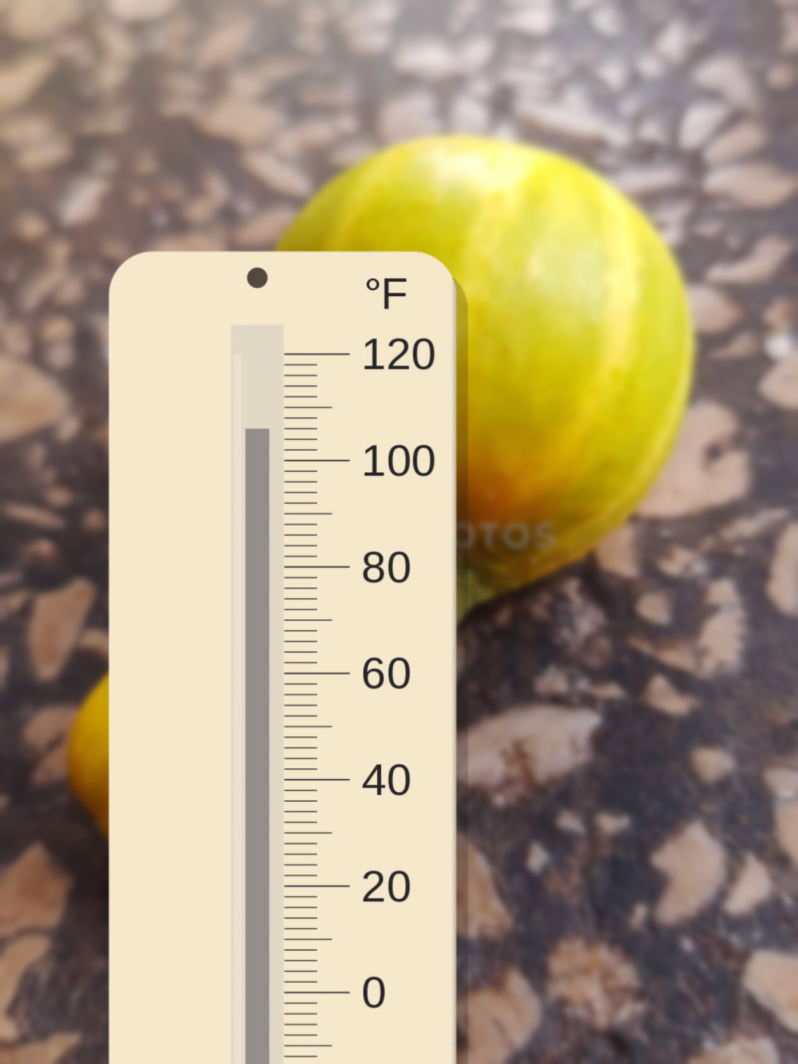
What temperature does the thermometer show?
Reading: 106 °F
